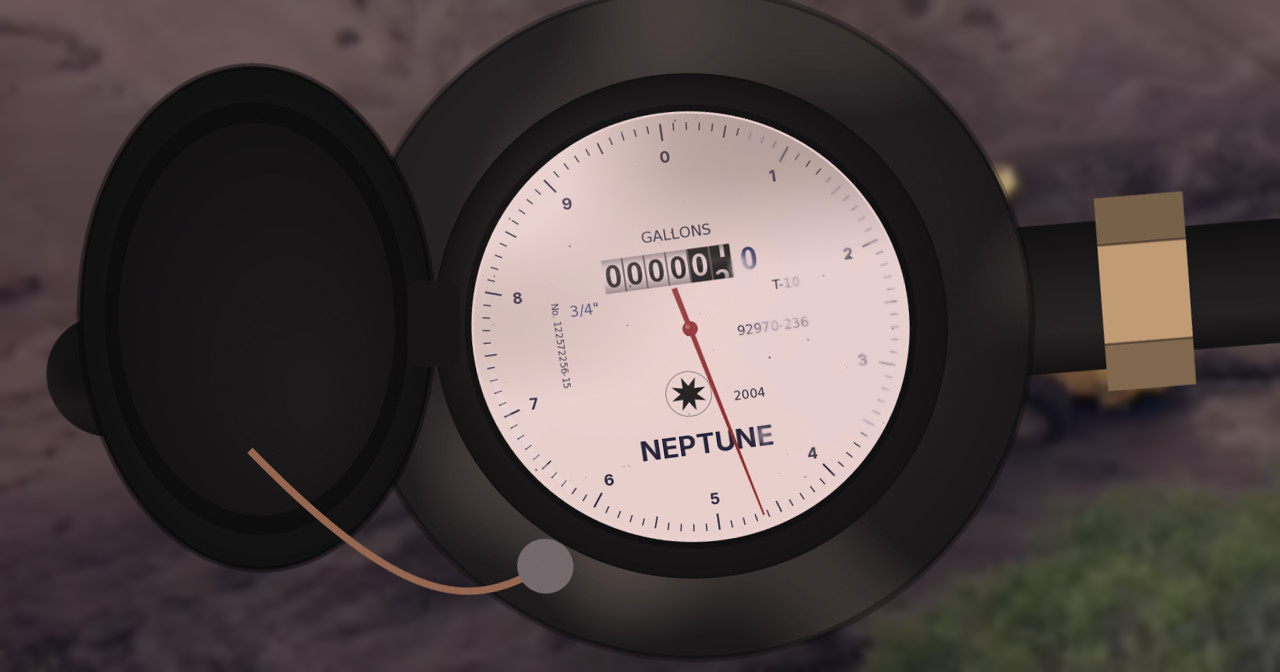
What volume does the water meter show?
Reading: 14.6 gal
